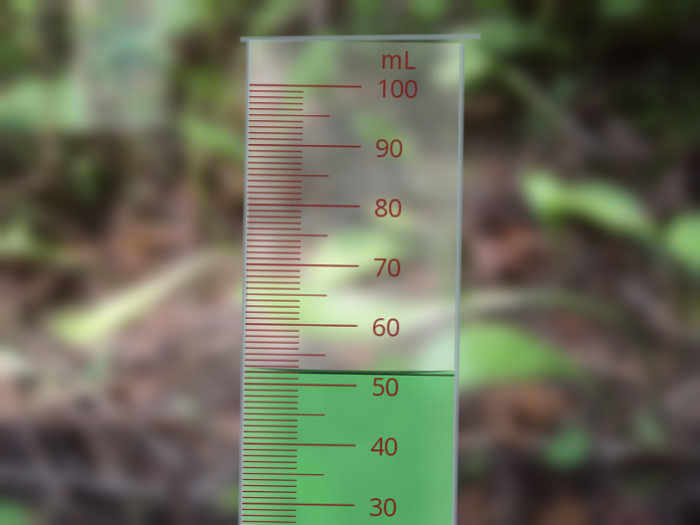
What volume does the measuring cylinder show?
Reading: 52 mL
